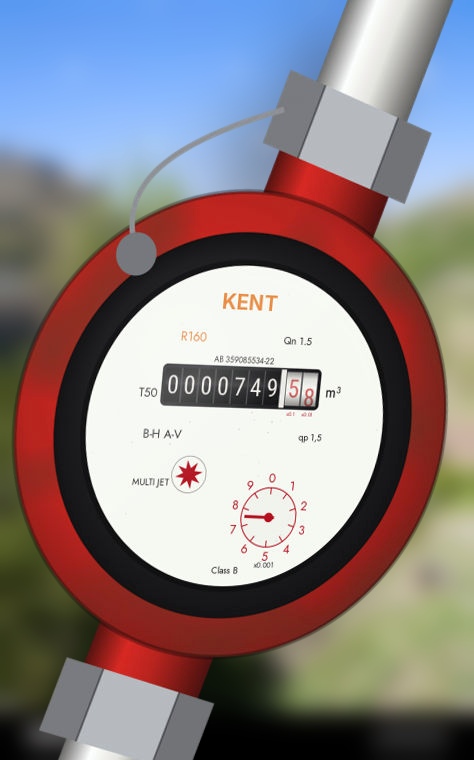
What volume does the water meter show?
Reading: 749.577 m³
